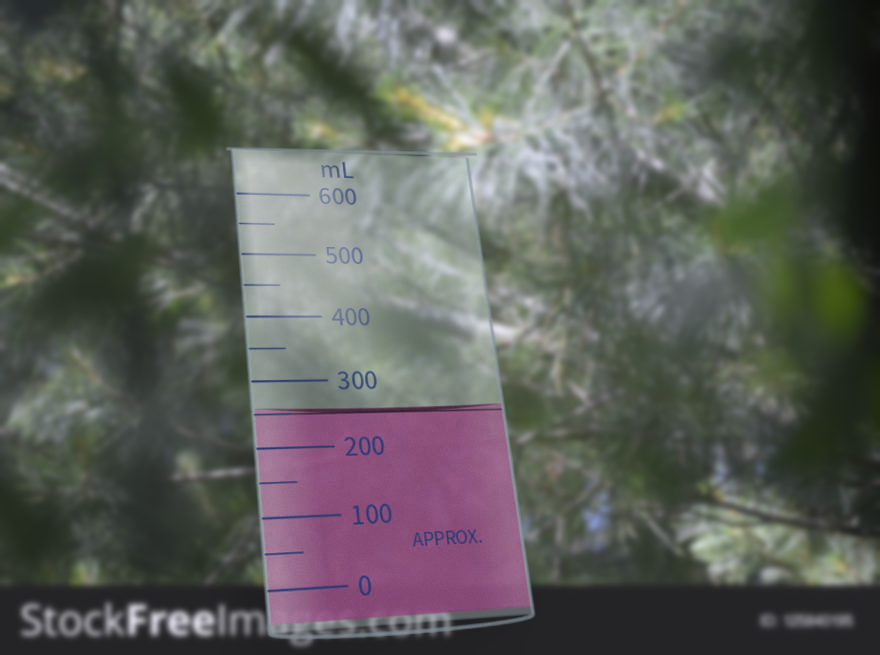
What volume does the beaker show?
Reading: 250 mL
